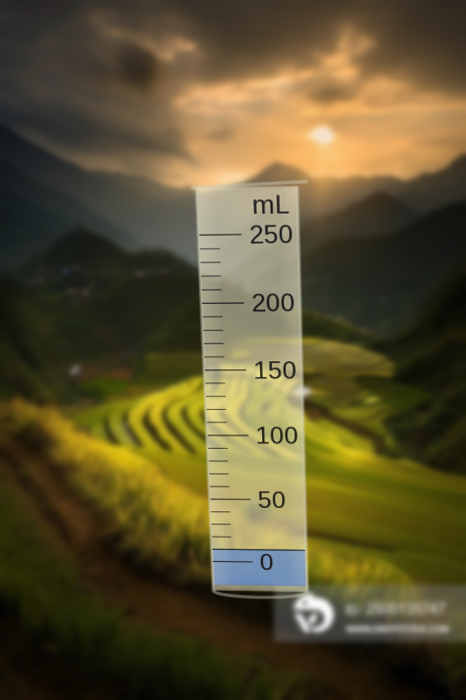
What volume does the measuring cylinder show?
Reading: 10 mL
